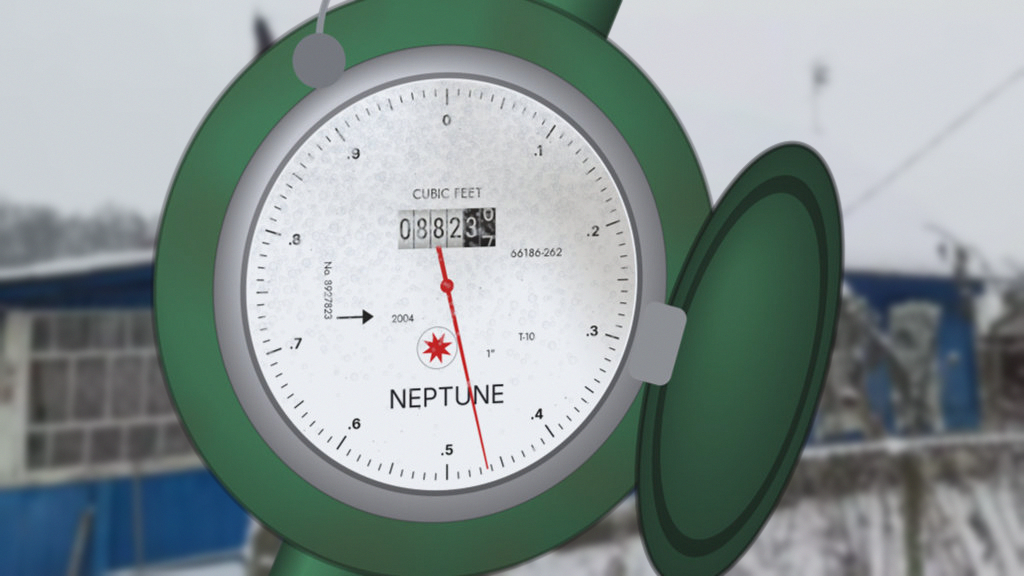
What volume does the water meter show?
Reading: 88236.46 ft³
